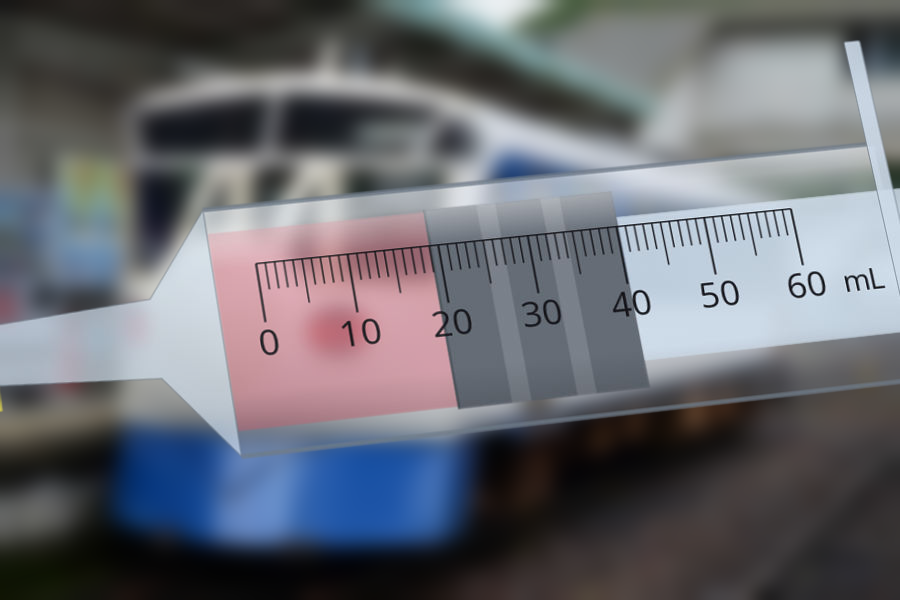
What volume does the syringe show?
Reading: 19 mL
